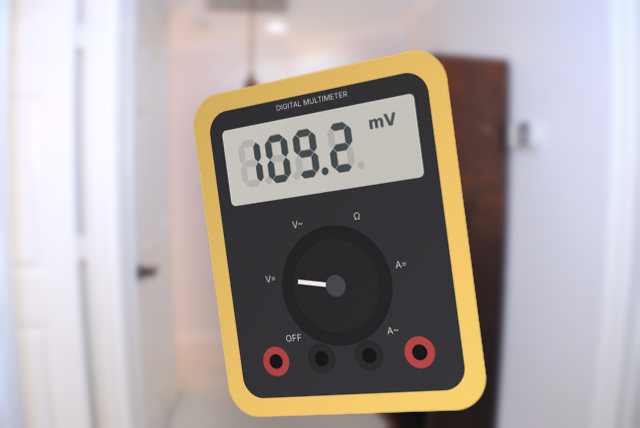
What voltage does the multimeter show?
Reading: 109.2 mV
